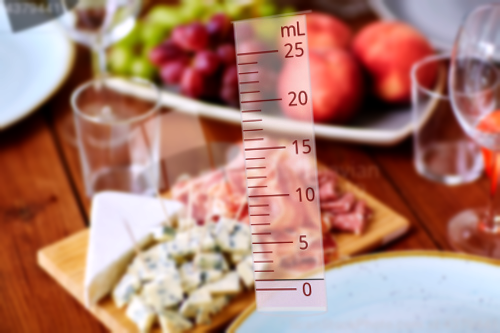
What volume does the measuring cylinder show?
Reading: 1 mL
